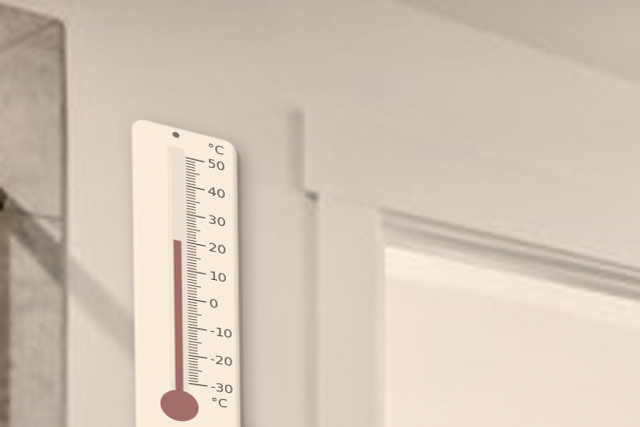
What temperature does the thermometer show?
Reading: 20 °C
